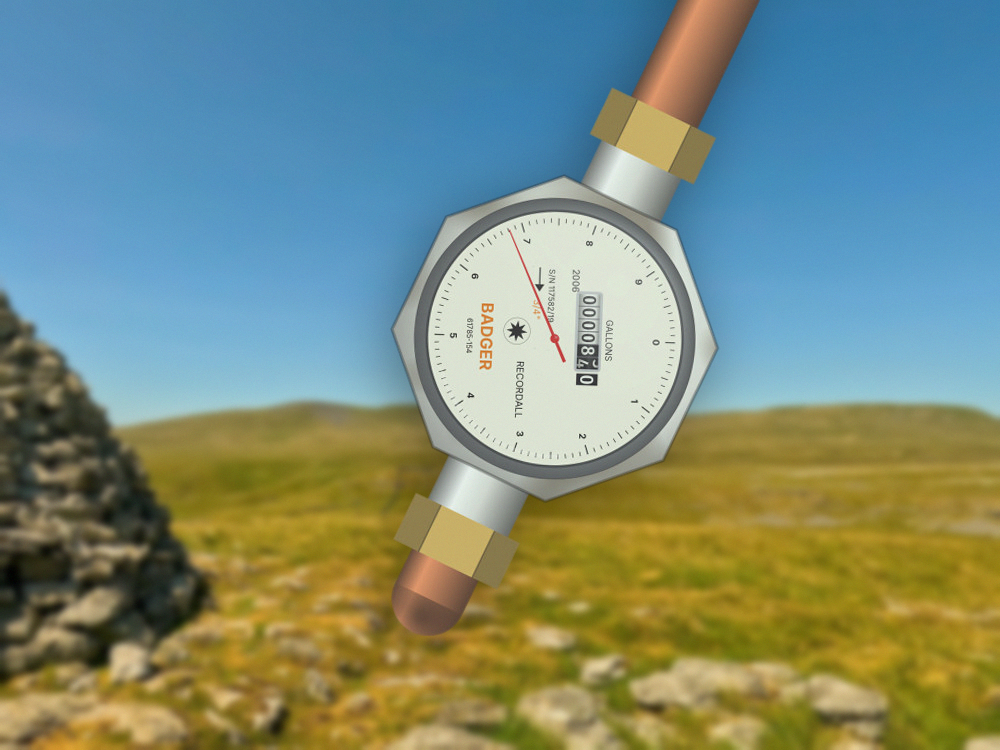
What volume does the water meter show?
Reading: 836.8 gal
